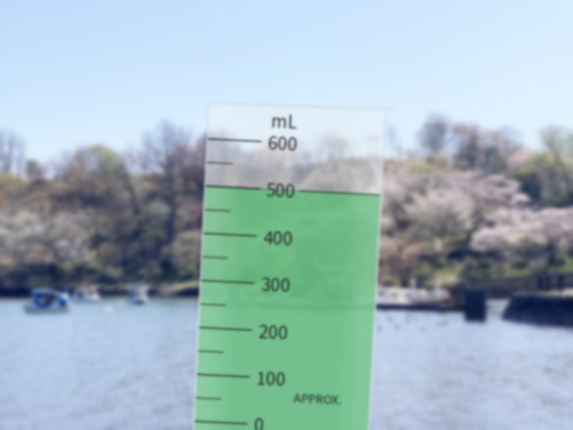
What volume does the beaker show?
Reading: 500 mL
